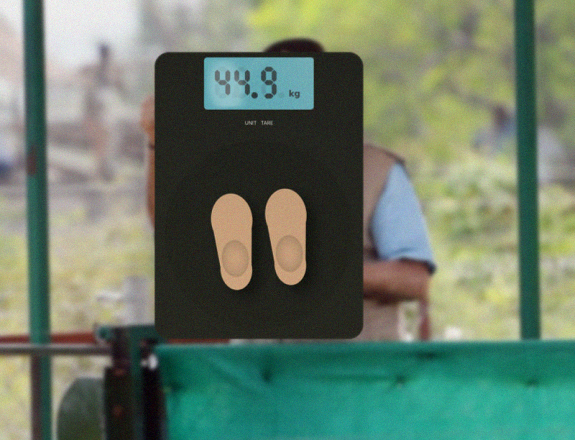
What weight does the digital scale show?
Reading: 44.9 kg
